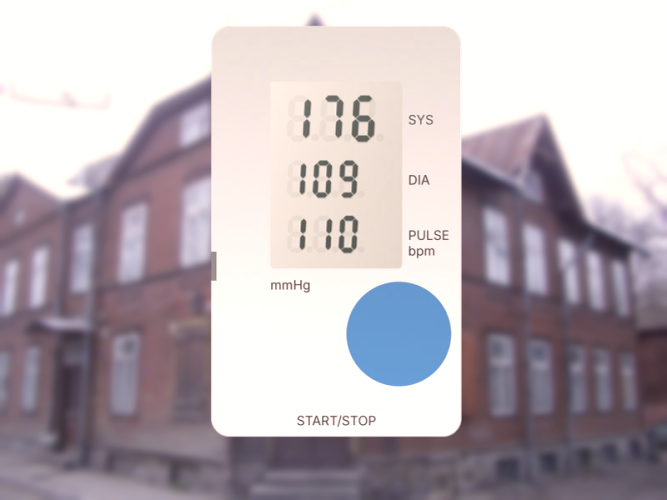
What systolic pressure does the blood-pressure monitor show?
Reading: 176 mmHg
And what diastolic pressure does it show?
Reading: 109 mmHg
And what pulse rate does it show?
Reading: 110 bpm
